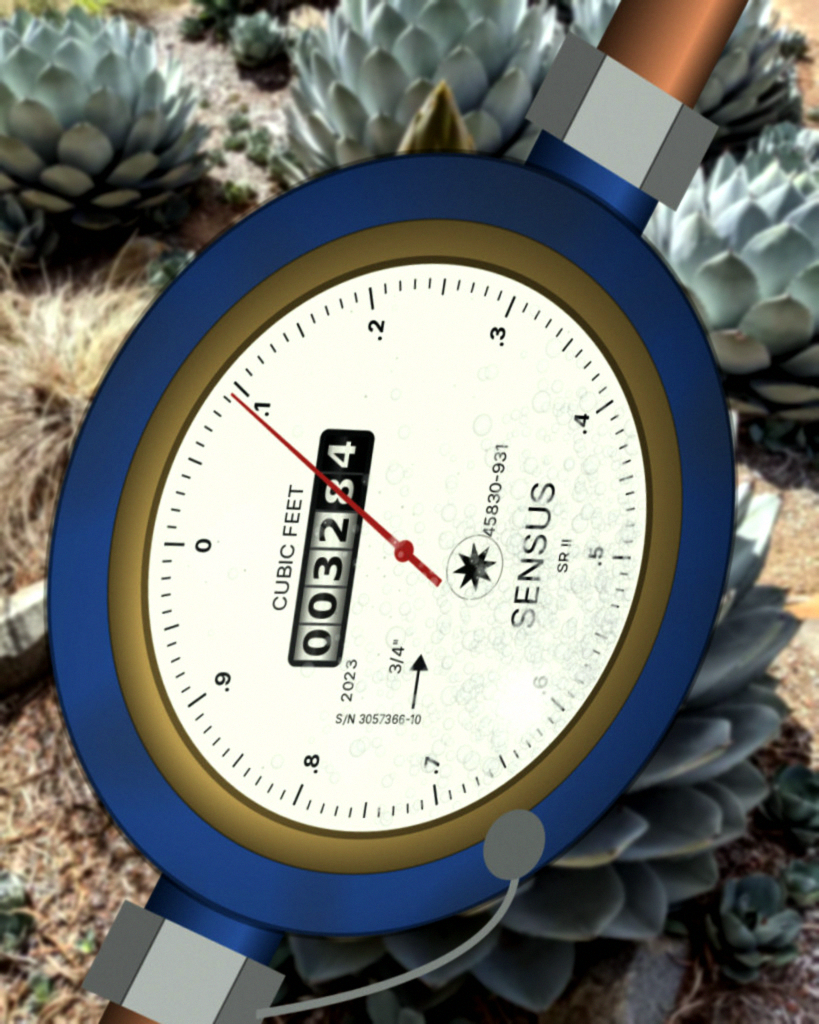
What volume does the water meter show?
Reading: 3284.09 ft³
